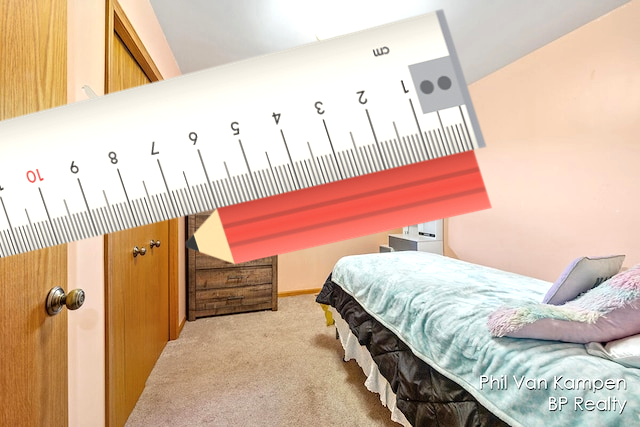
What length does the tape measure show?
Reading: 7 cm
